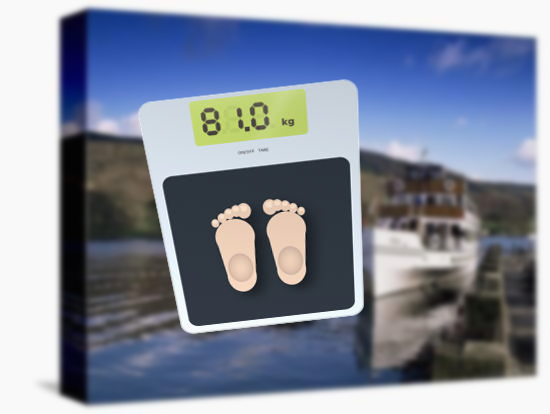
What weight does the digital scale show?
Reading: 81.0 kg
